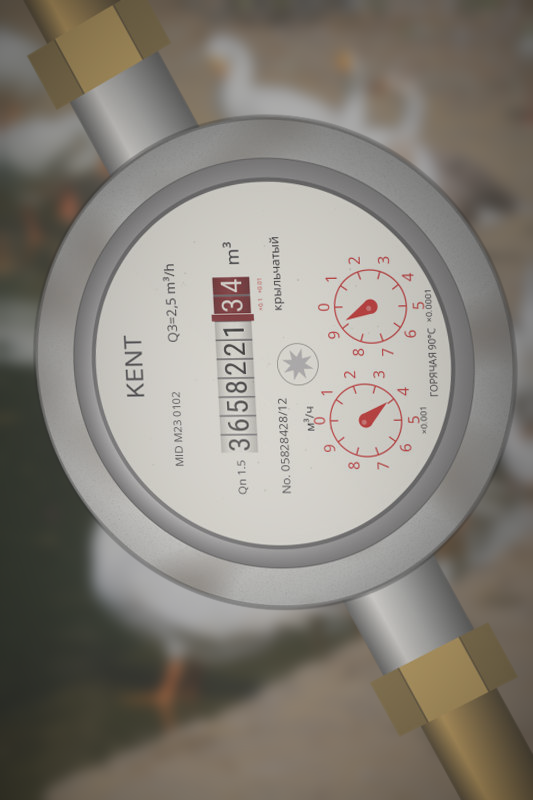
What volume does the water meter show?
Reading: 3658221.3439 m³
